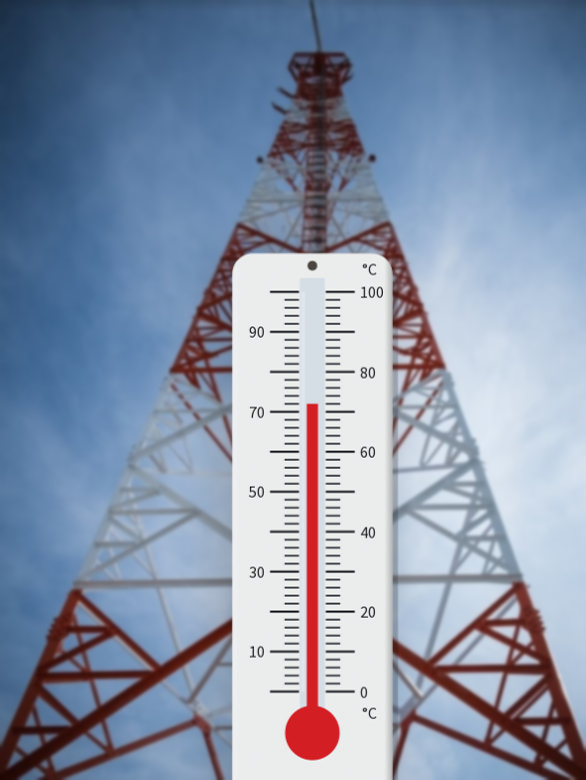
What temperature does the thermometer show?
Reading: 72 °C
